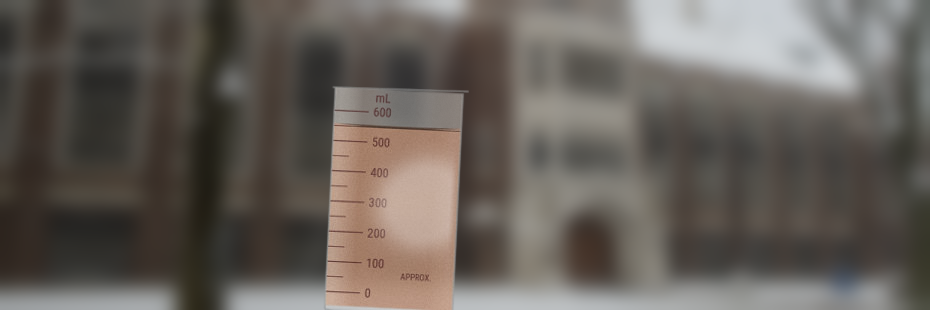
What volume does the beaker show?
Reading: 550 mL
